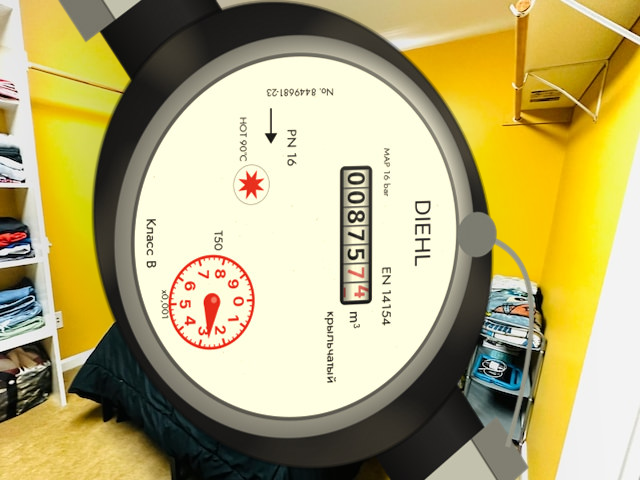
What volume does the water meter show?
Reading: 875.742 m³
